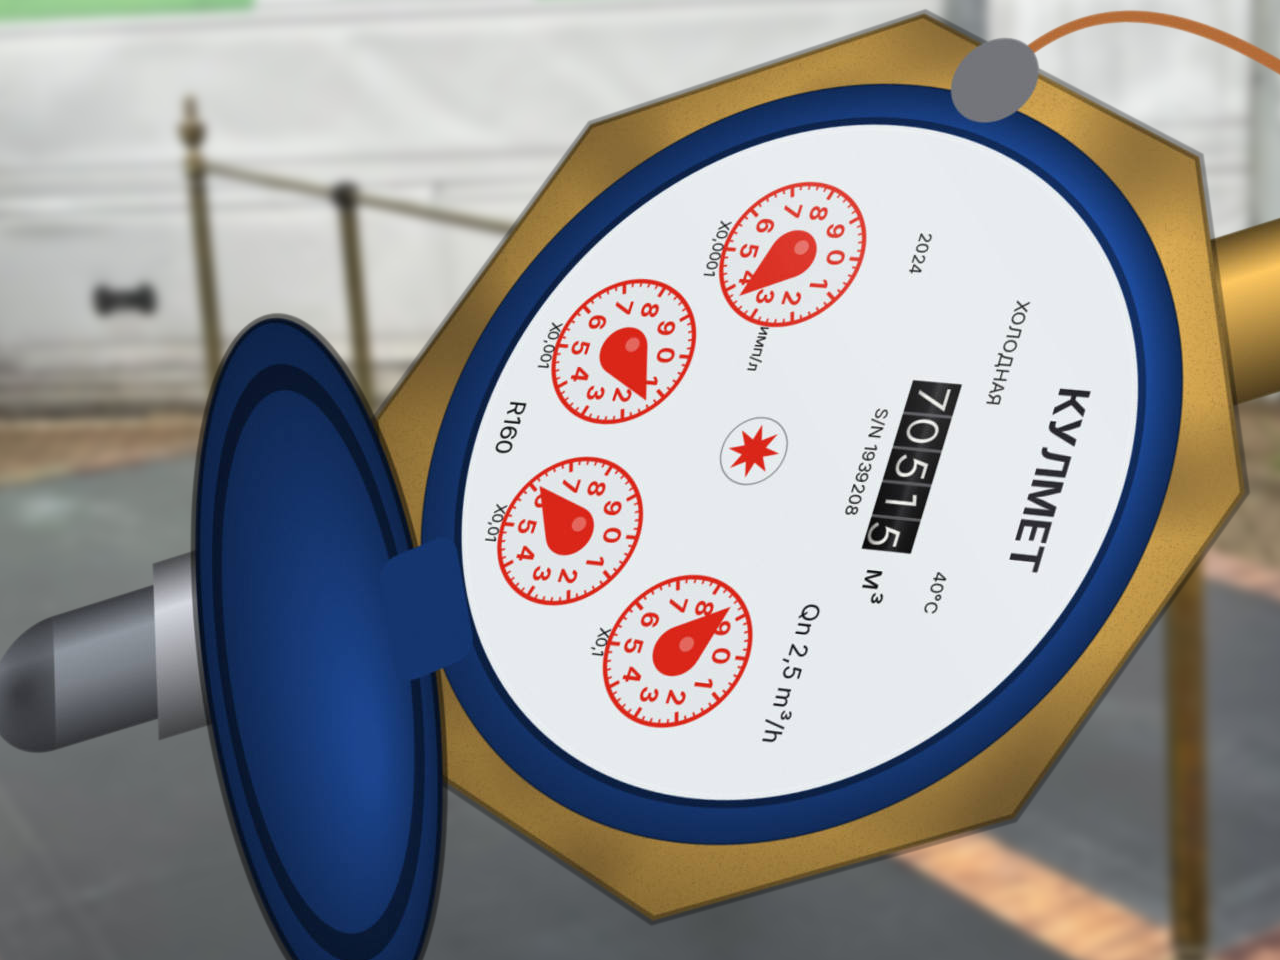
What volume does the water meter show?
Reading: 70514.8613 m³
